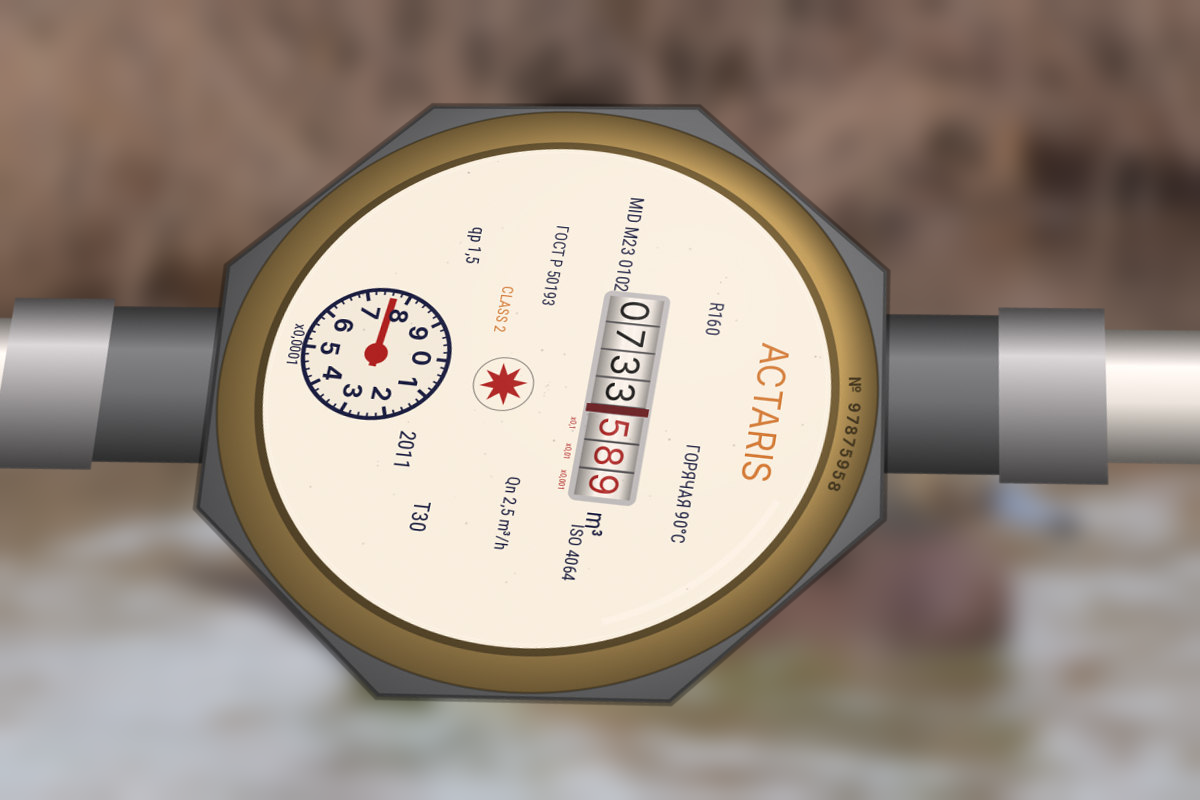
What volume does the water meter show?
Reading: 733.5897 m³
